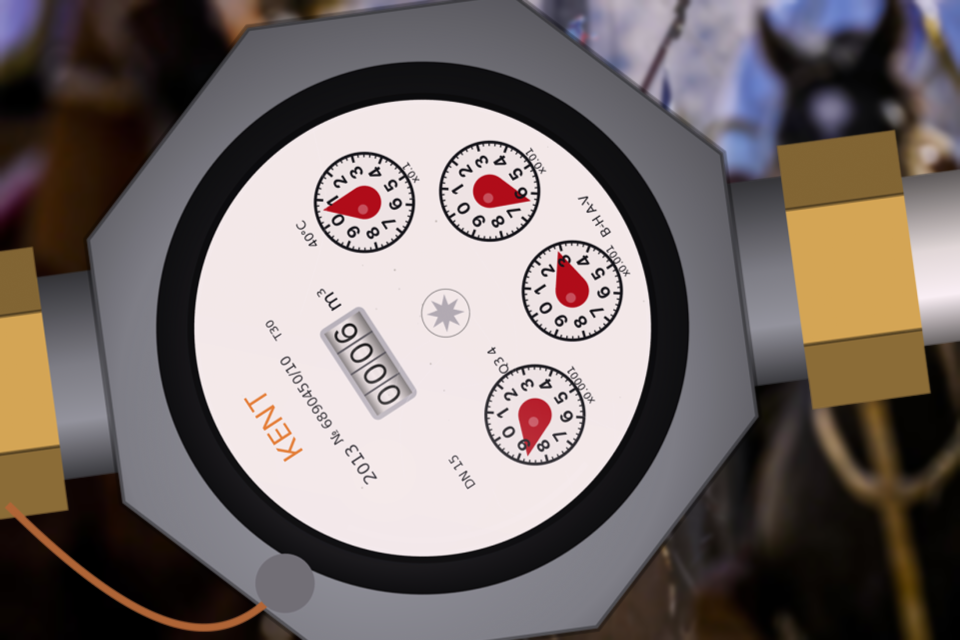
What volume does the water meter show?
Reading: 6.0628 m³
